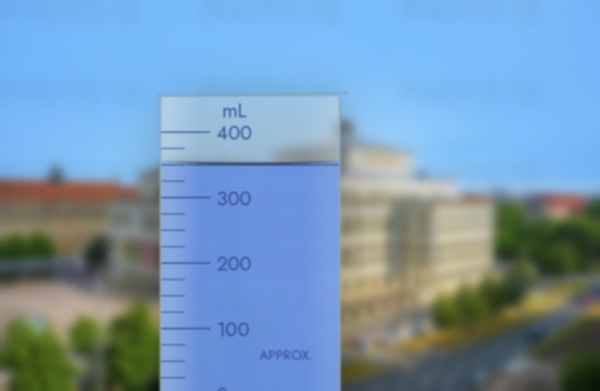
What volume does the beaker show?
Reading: 350 mL
